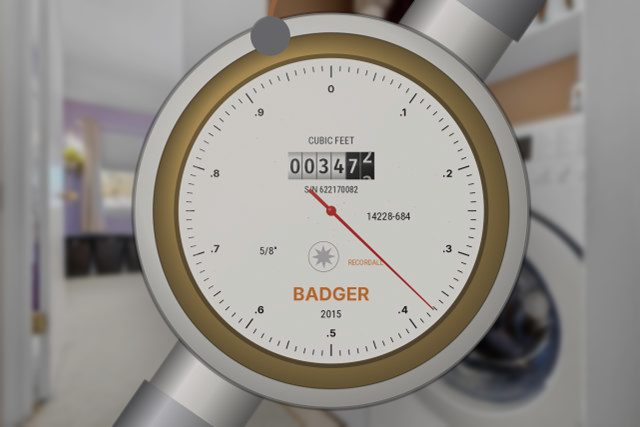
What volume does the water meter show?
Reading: 3472.37 ft³
